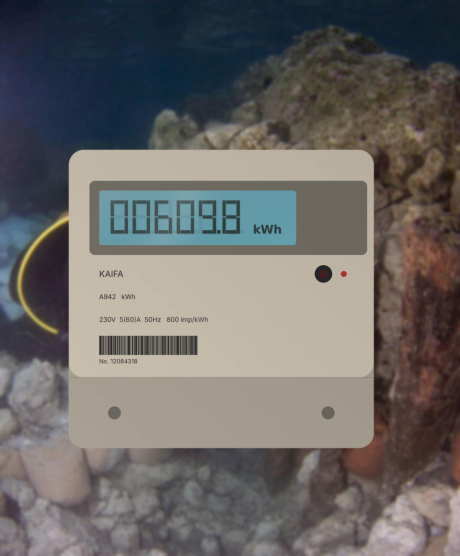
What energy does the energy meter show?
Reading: 609.8 kWh
